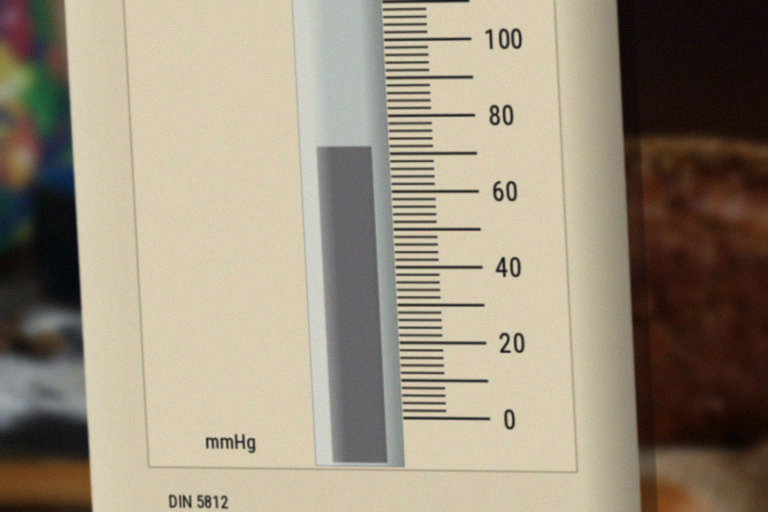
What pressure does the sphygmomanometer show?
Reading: 72 mmHg
